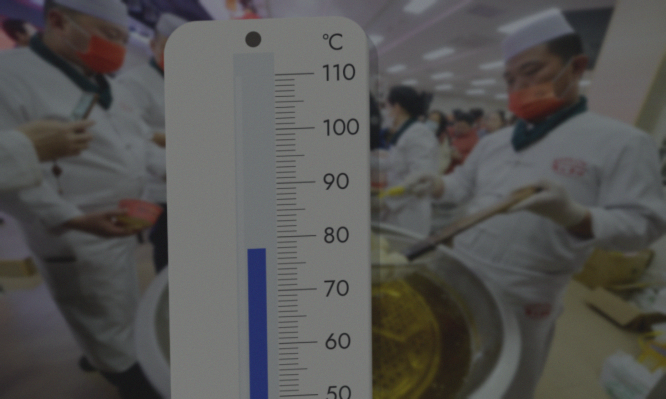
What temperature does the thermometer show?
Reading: 78 °C
